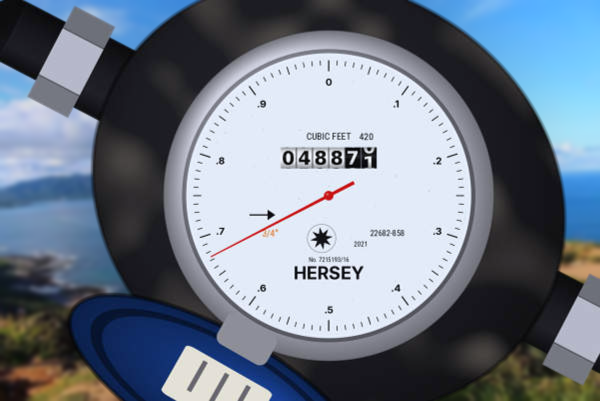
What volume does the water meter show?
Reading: 48870.67 ft³
